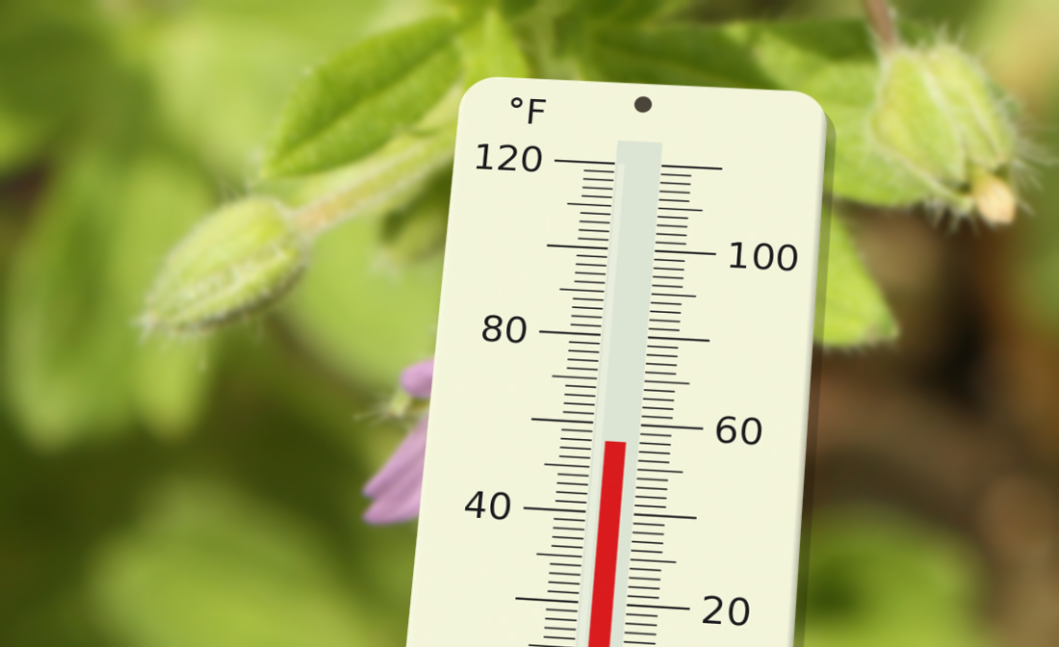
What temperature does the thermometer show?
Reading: 56 °F
